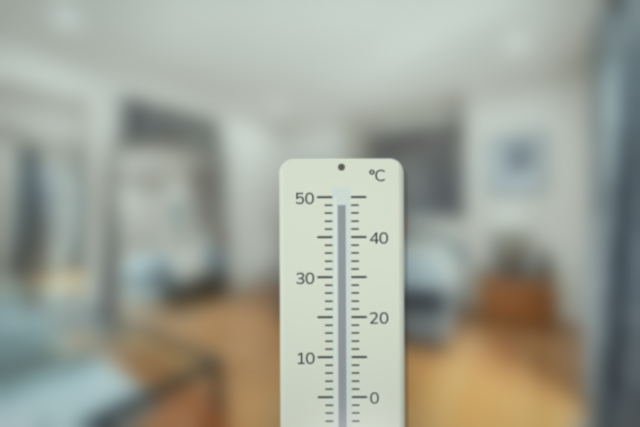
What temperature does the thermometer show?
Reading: 48 °C
